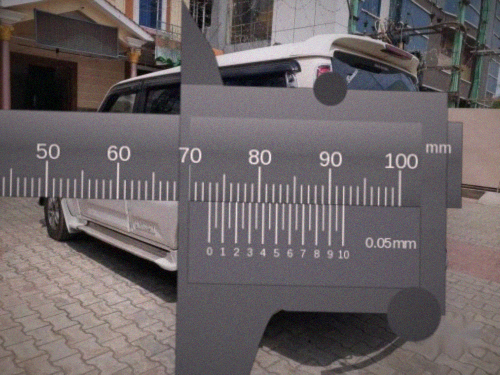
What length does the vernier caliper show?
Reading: 73.0 mm
